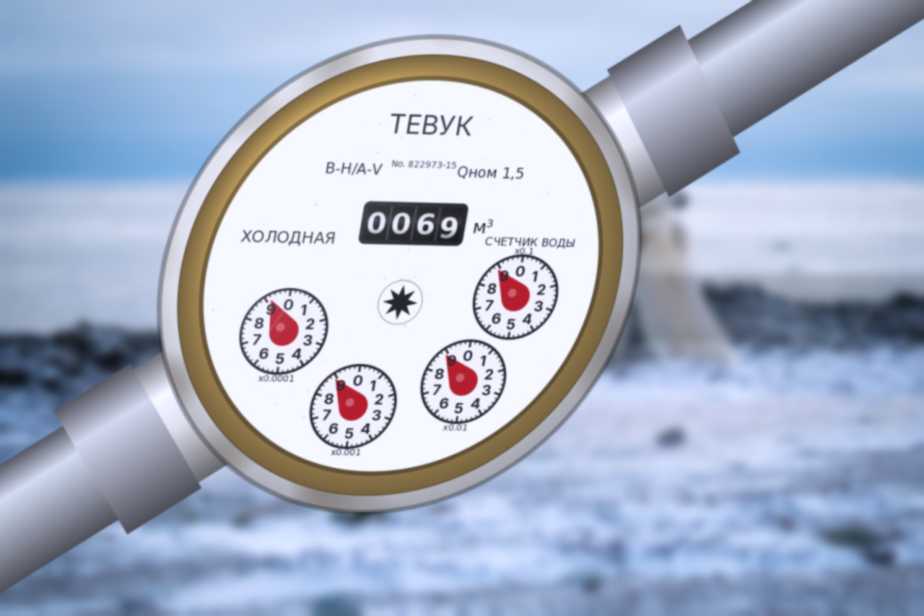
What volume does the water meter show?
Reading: 68.8889 m³
